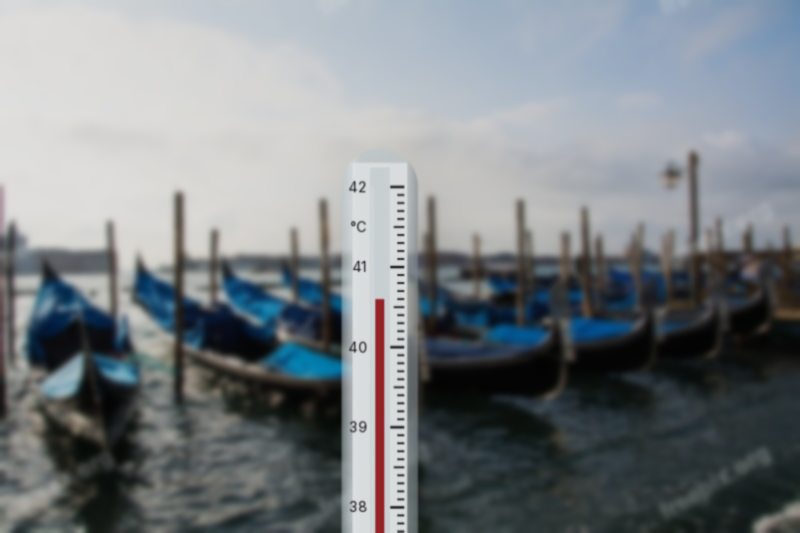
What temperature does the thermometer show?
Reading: 40.6 °C
